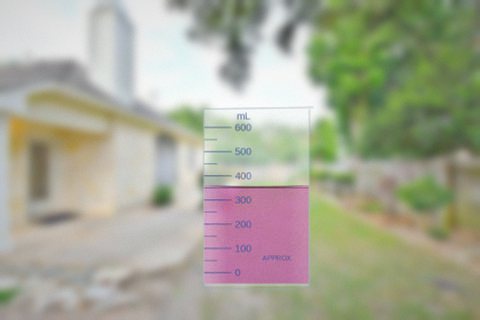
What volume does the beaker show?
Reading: 350 mL
